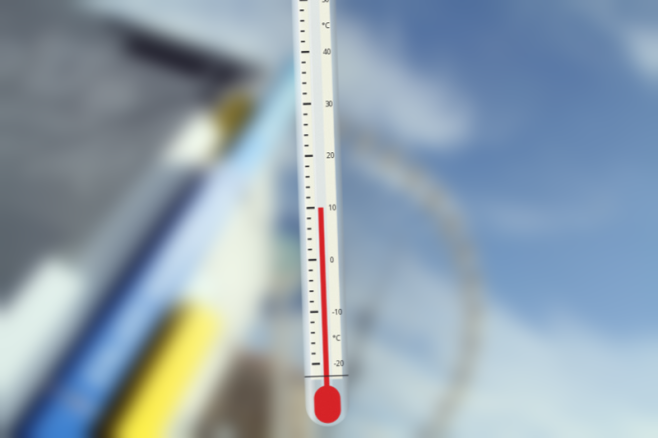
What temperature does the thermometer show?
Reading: 10 °C
